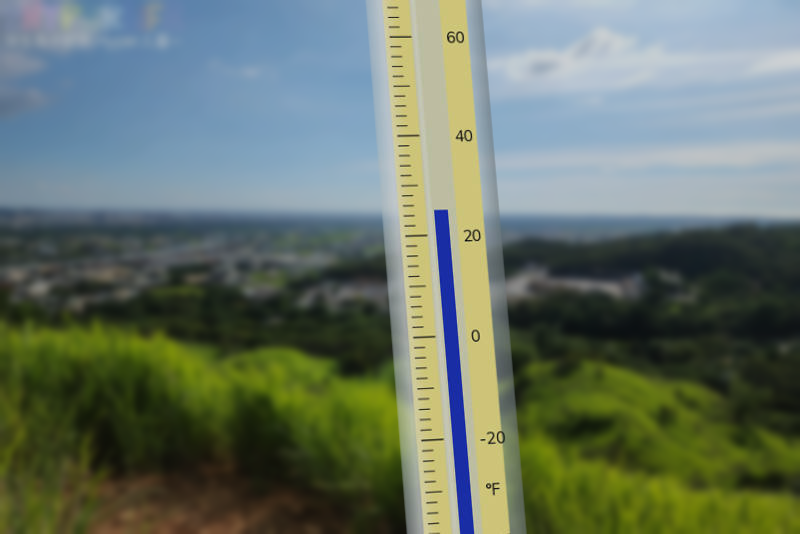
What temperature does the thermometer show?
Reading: 25 °F
